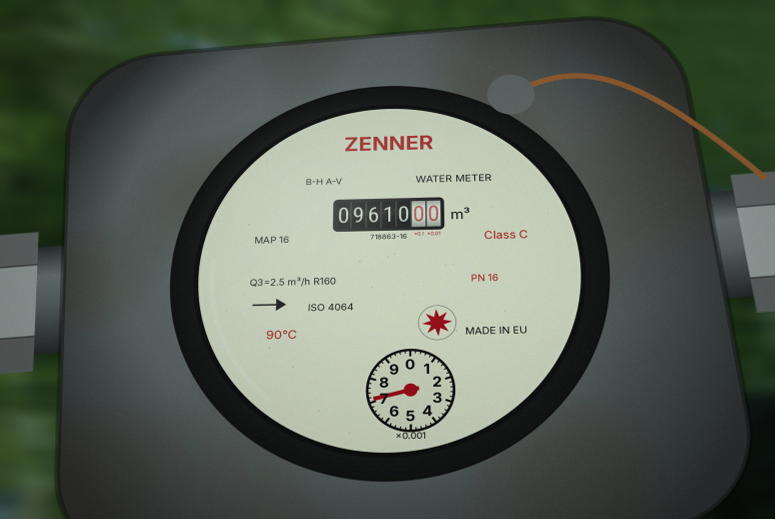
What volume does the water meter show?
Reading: 9610.007 m³
